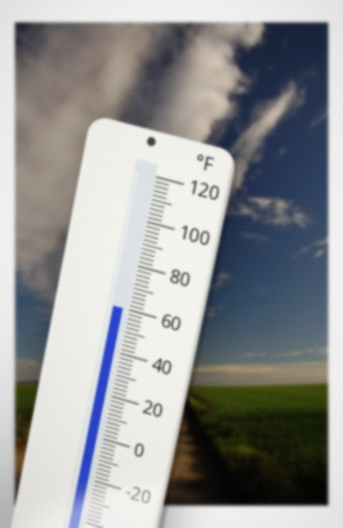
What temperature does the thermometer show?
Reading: 60 °F
